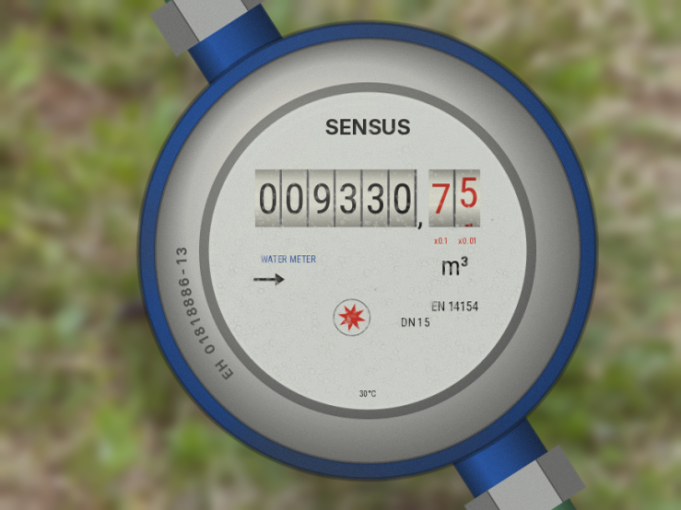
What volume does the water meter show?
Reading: 9330.75 m³
